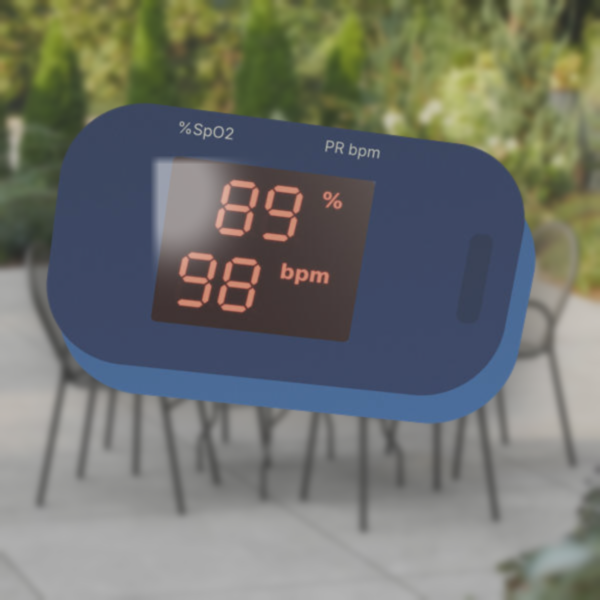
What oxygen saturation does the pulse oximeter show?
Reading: 89 %
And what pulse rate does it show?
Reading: 98 bpm
